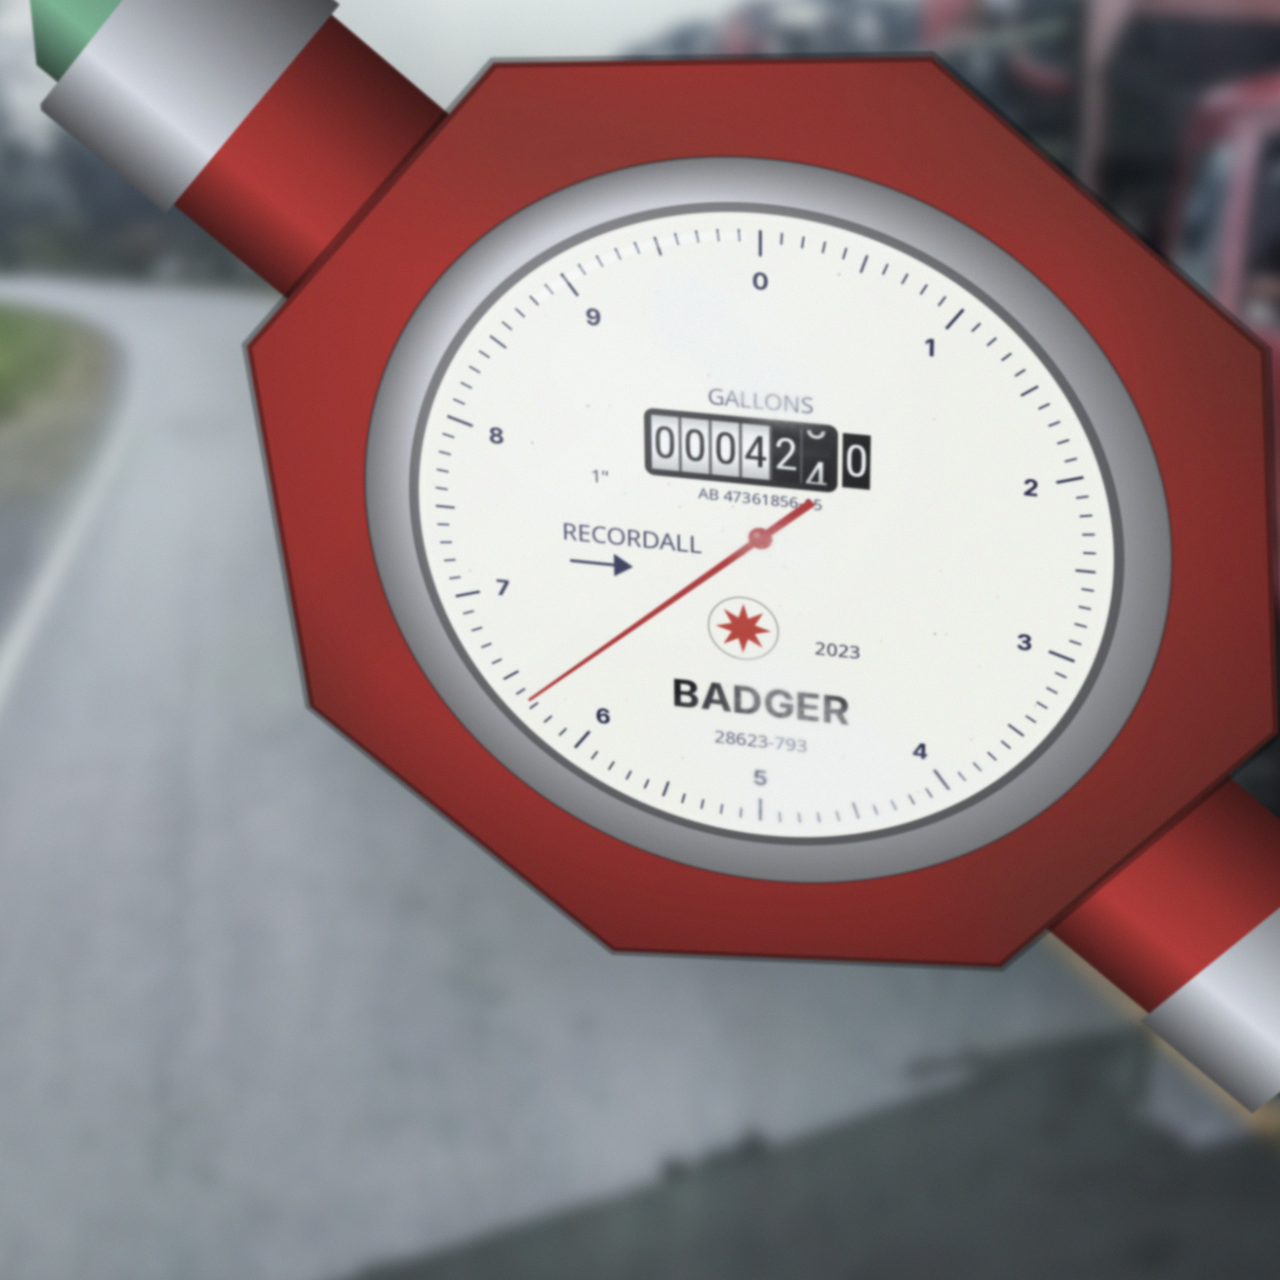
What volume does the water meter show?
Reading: 4236.3 gal
